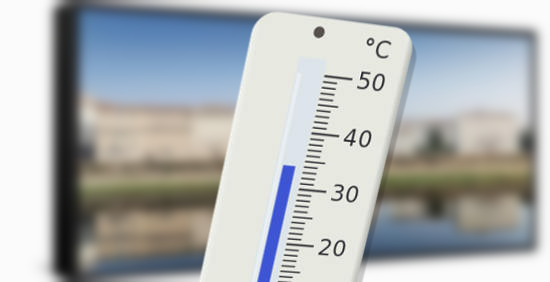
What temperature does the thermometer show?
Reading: 34 °C
